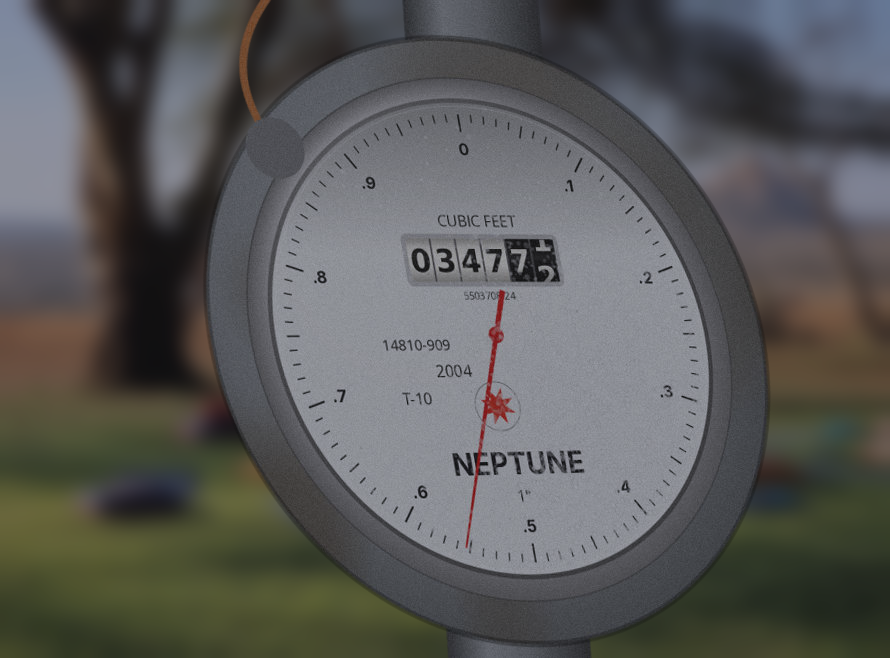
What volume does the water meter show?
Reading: 34771.55 ft³
